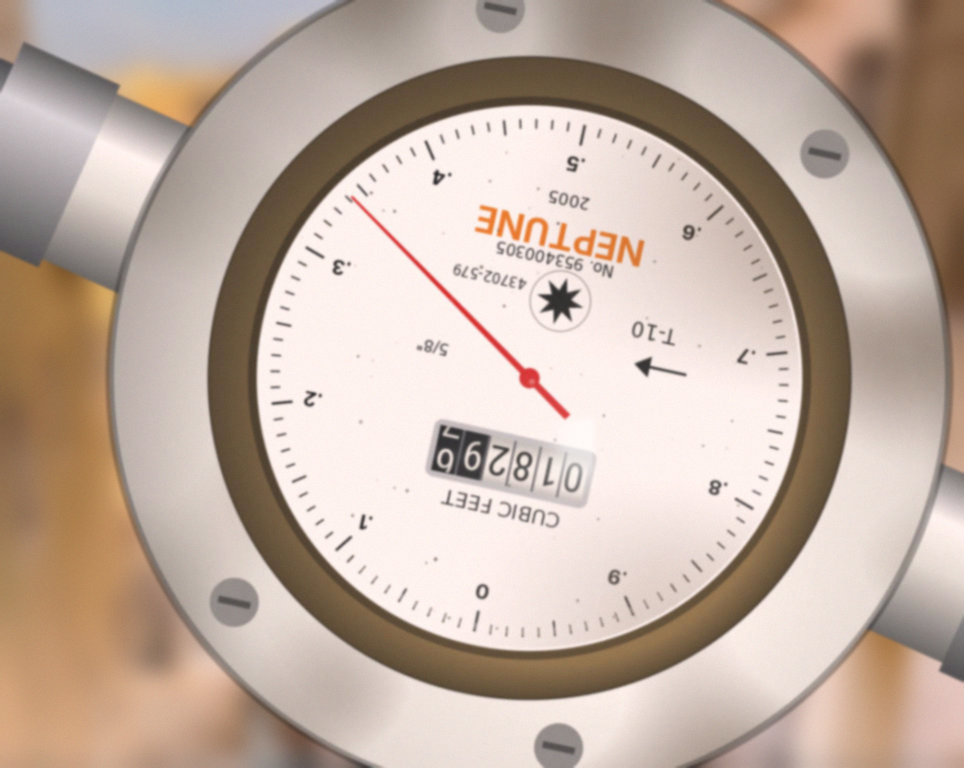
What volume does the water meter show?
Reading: 18296.34 ft³
